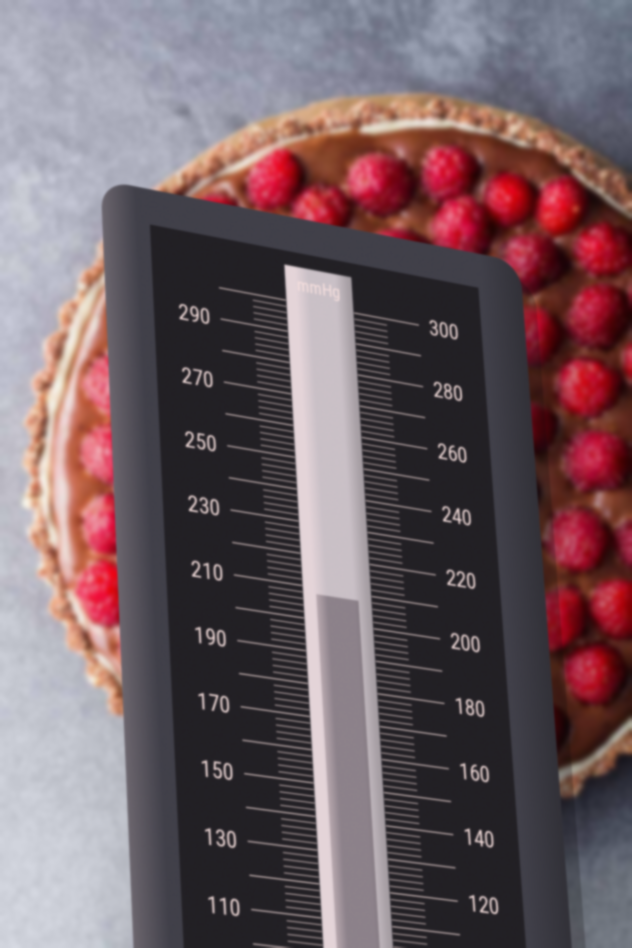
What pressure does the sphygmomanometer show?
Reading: 208 mmHg
